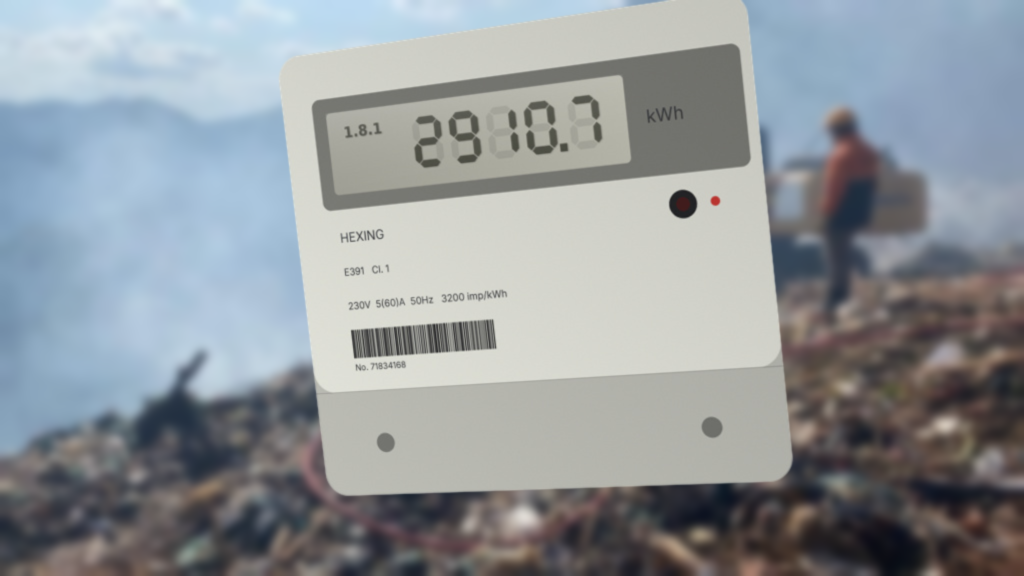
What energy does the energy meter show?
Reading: 2910.7 kWh
